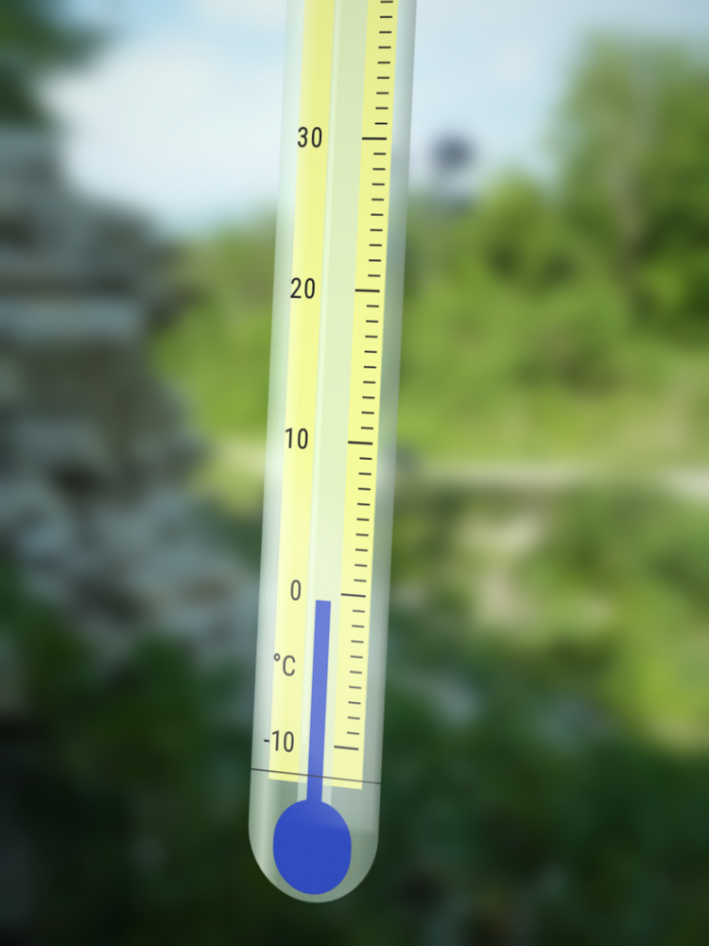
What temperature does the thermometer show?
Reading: -0.5 °C
